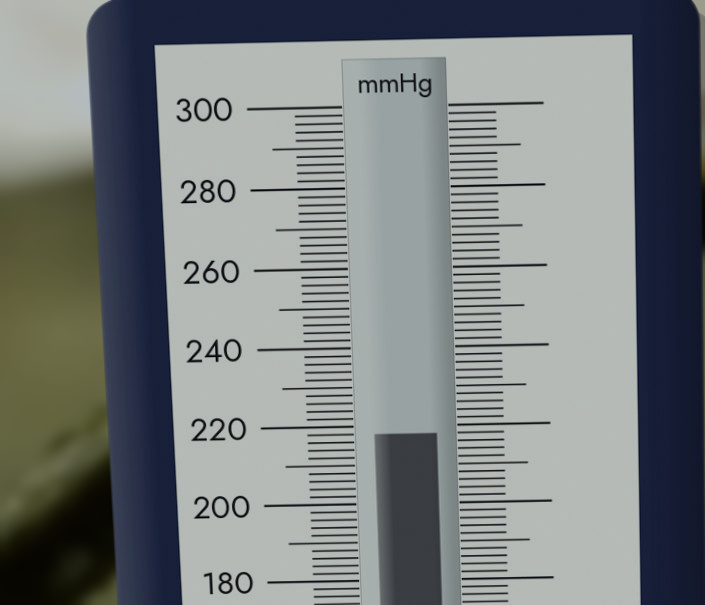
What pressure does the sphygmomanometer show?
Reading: 218 mmHg
